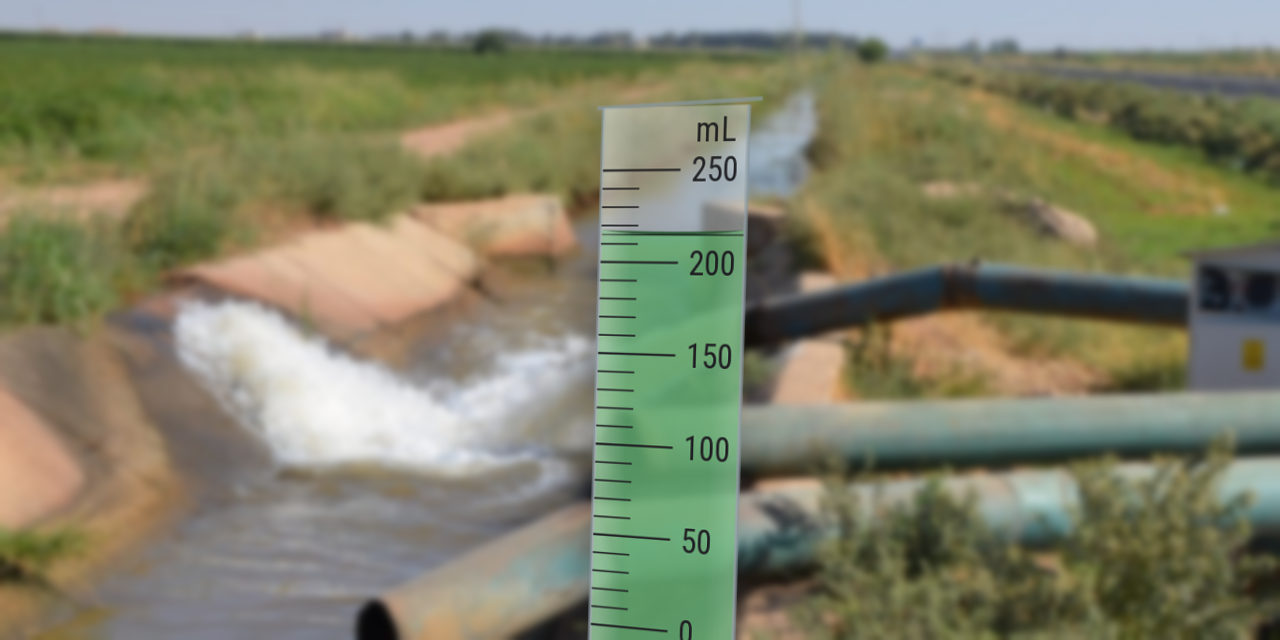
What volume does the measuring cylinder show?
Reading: 215 mL
